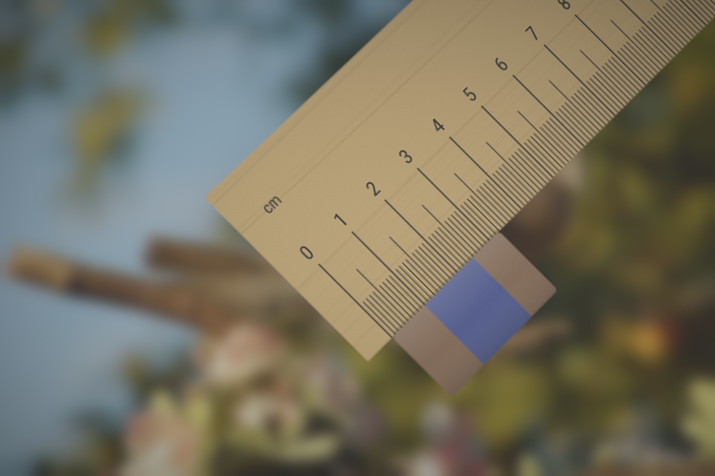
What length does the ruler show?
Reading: 3.3 cm
